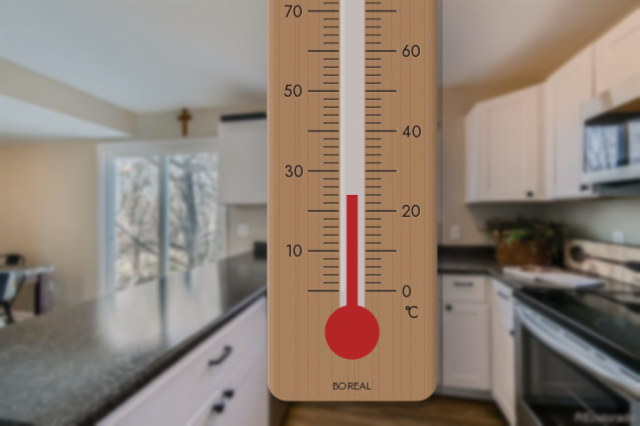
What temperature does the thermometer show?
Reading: 24 °C
